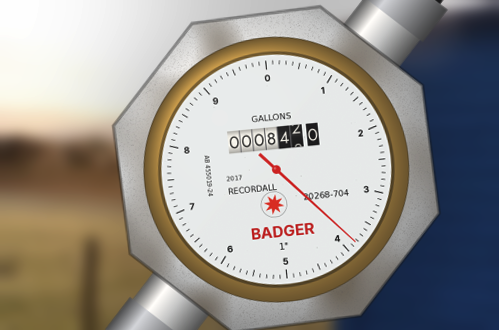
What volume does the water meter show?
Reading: 8423.8 gal
